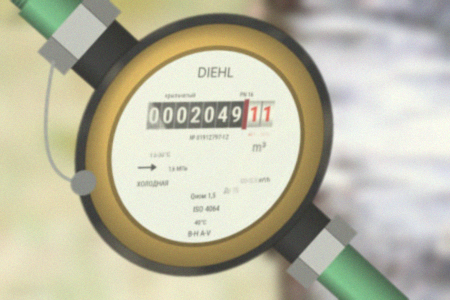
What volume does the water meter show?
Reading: 2049.11 m³
